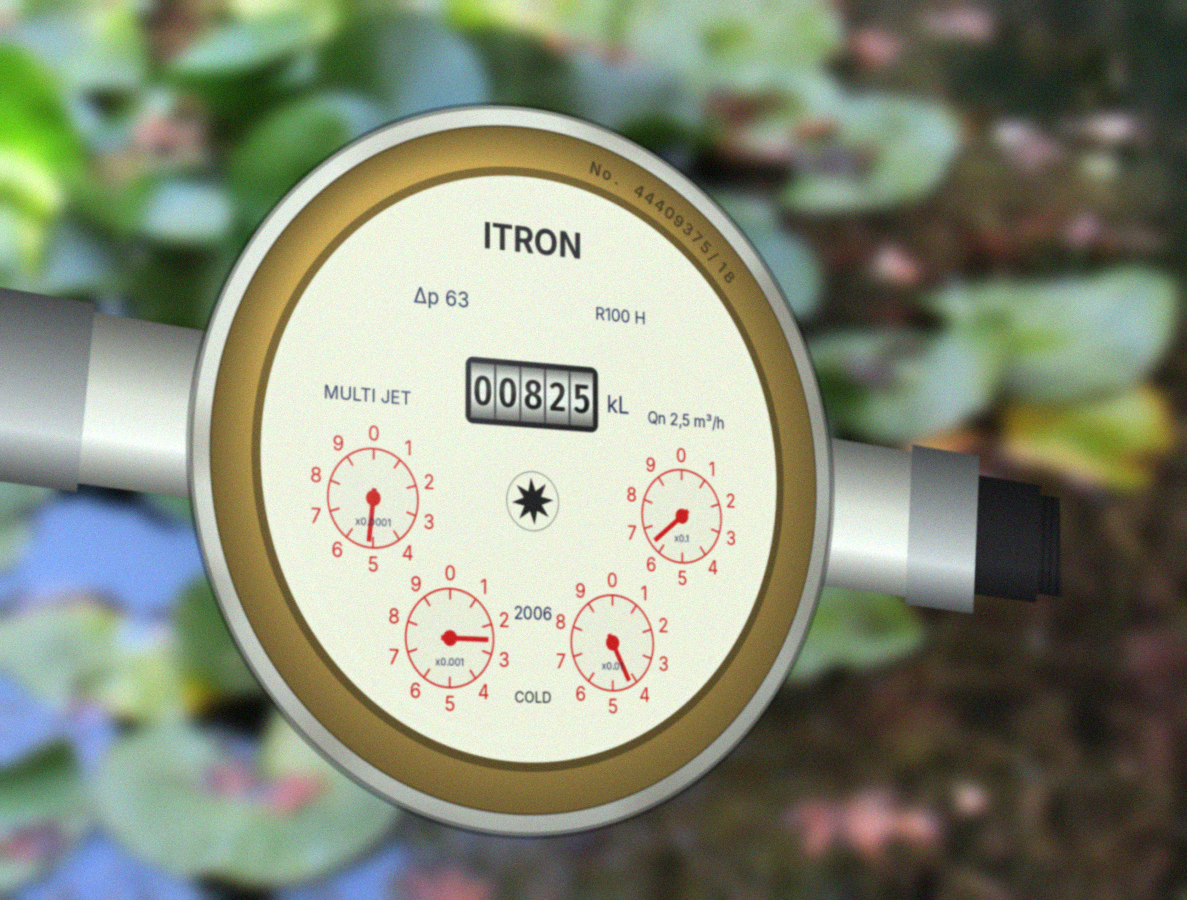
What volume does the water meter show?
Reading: 825.6425 kL
